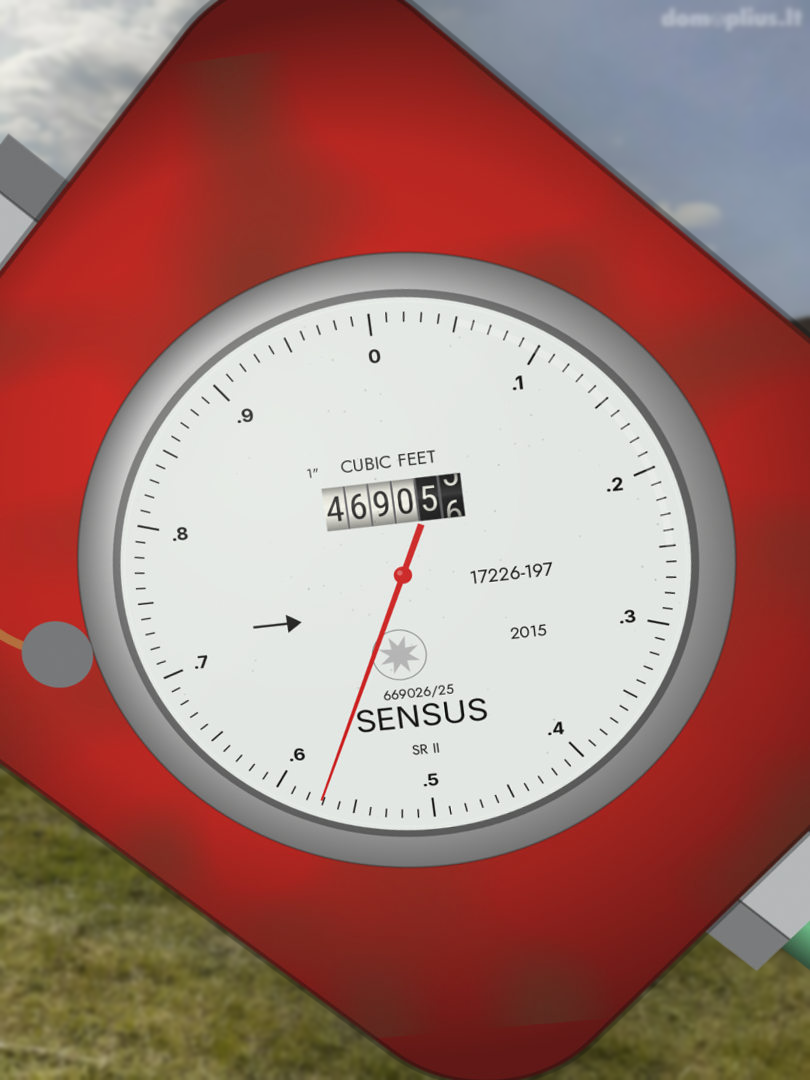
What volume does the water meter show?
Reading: 469055.57 ft³
